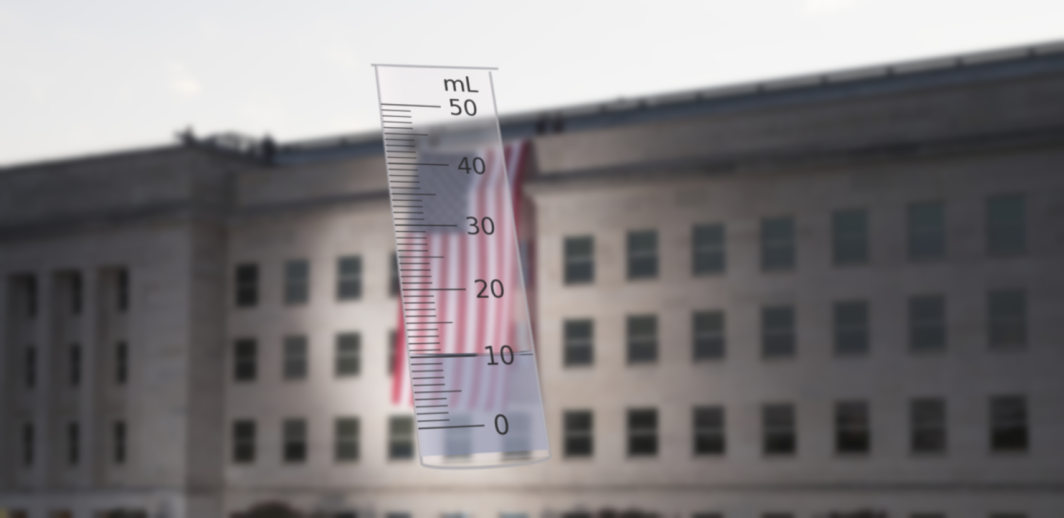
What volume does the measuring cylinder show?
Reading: 10 mL
